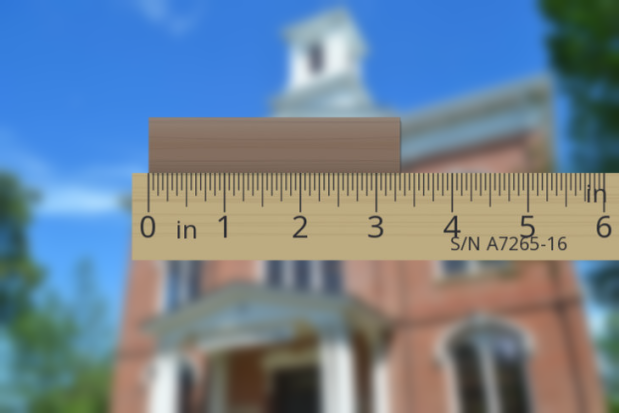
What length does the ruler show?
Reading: 3.3125 in
